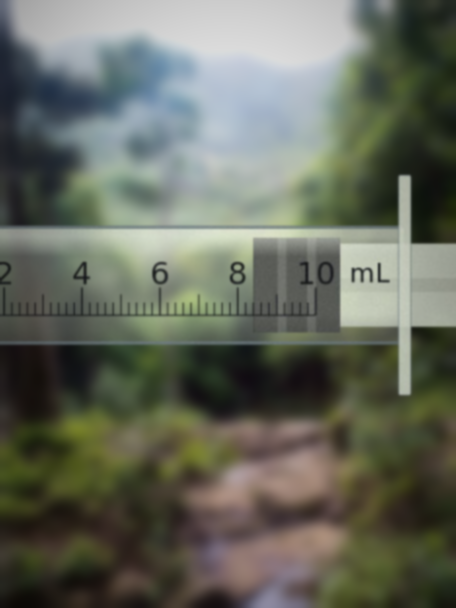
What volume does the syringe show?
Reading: 8.4 mL
